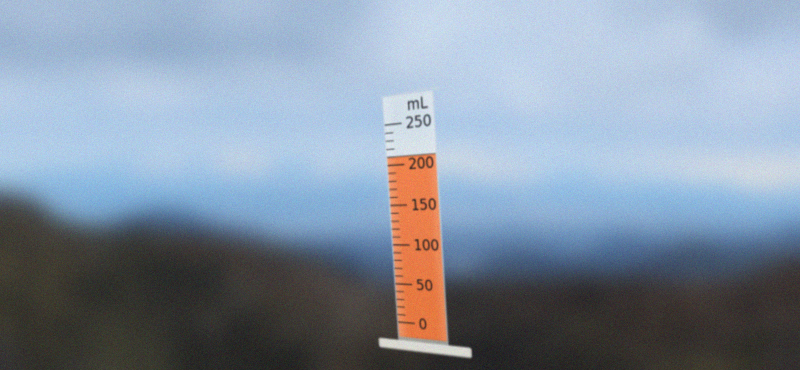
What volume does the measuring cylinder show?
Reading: 210 mL
